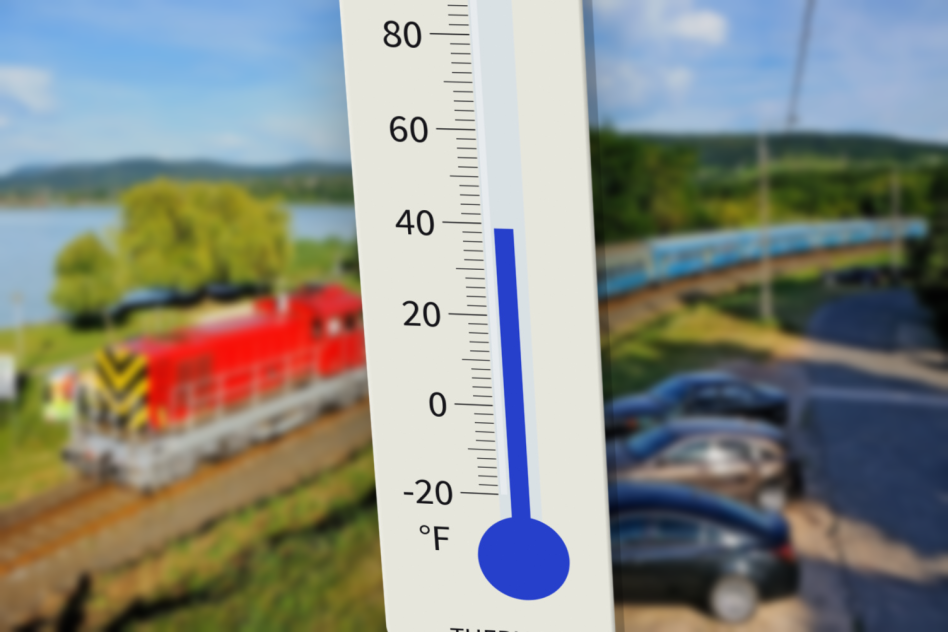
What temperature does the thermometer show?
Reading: 39 °F
